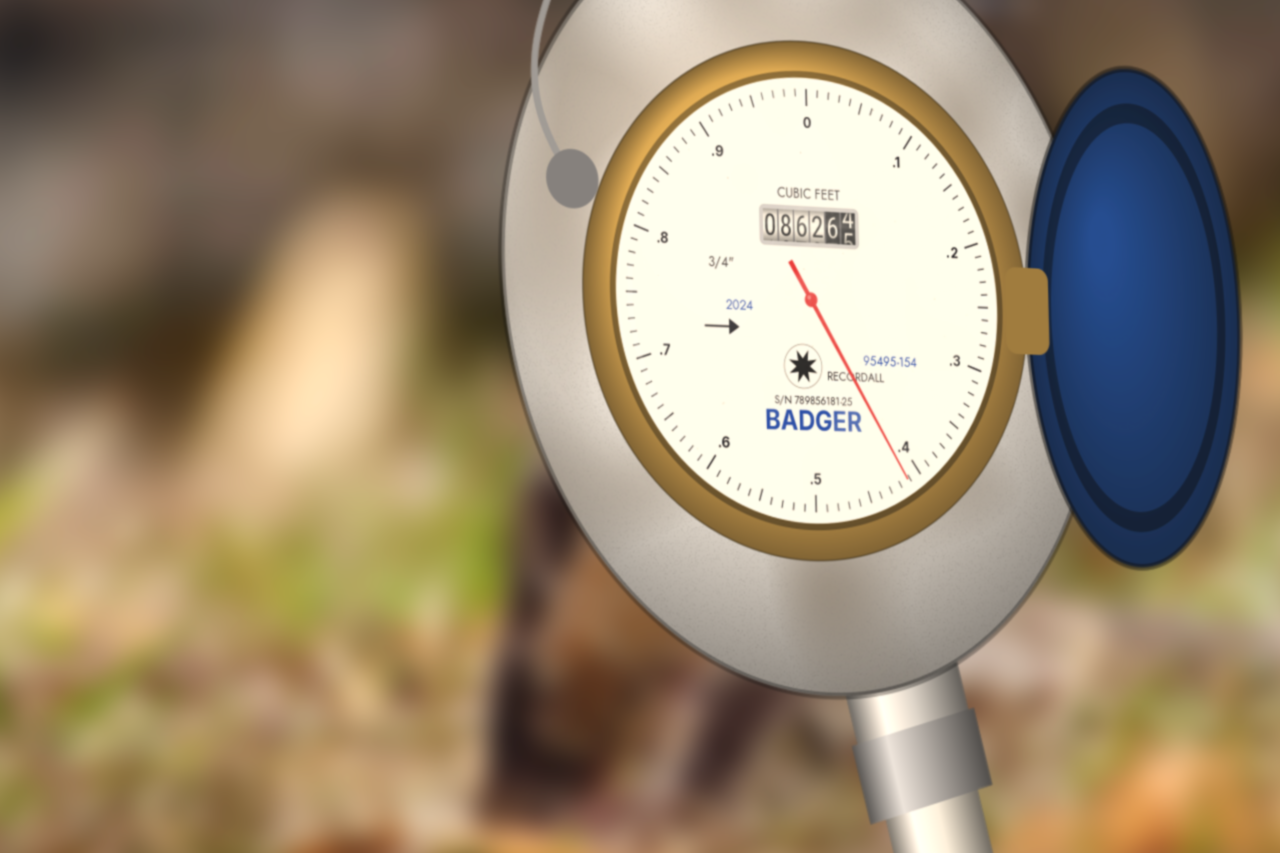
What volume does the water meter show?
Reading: 86264.41 ft³
